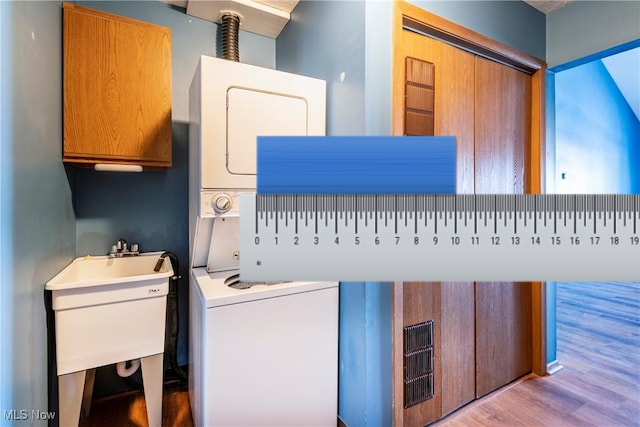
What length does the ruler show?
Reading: 10 in
